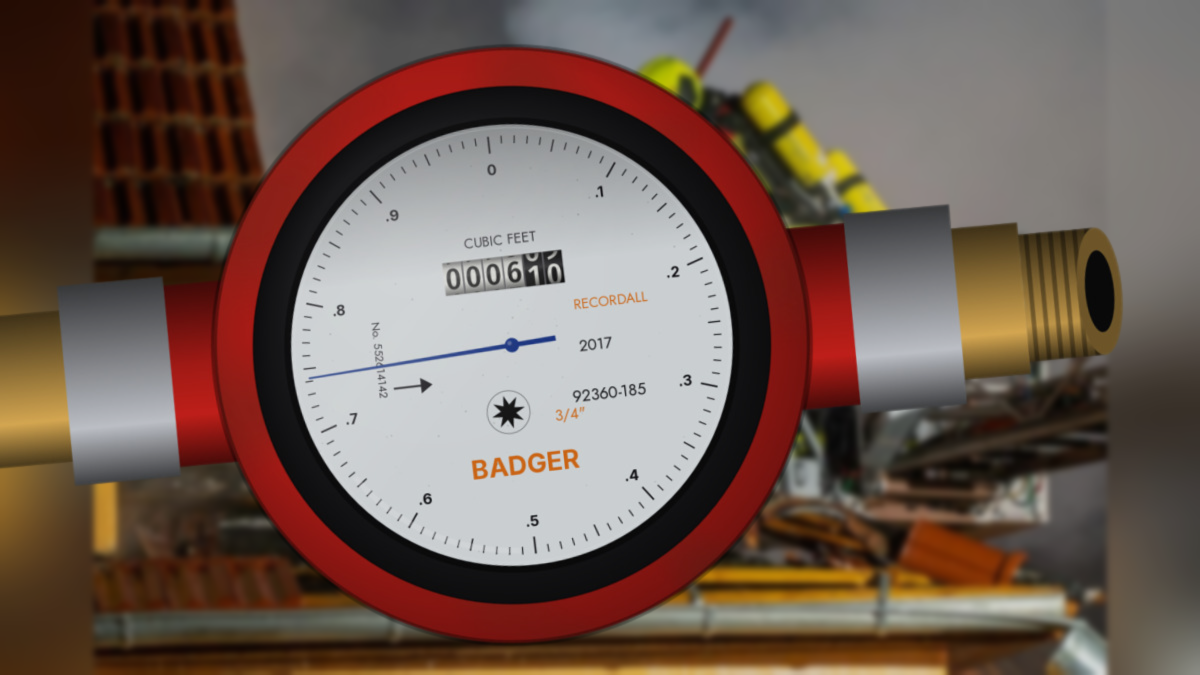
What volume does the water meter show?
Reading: 609.74 ft³
